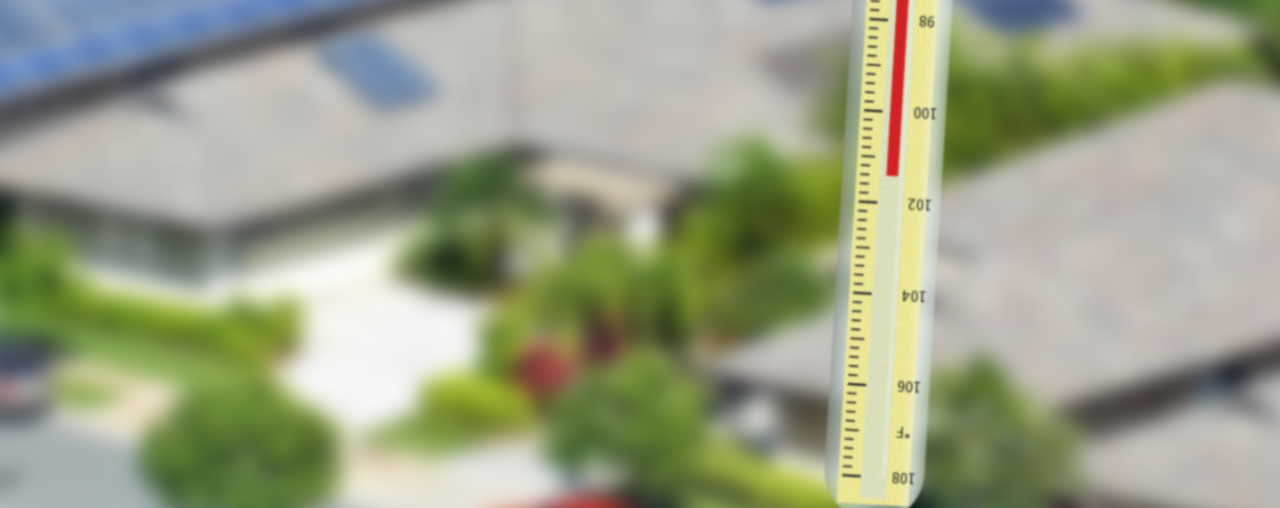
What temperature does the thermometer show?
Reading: 101.4 °F
